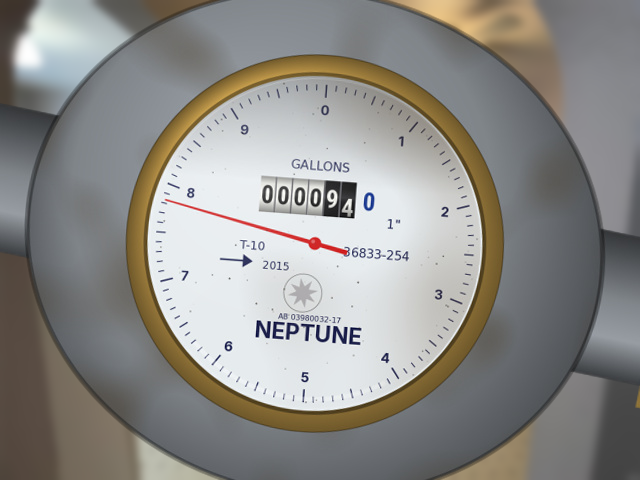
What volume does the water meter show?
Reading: 937.8 gal
